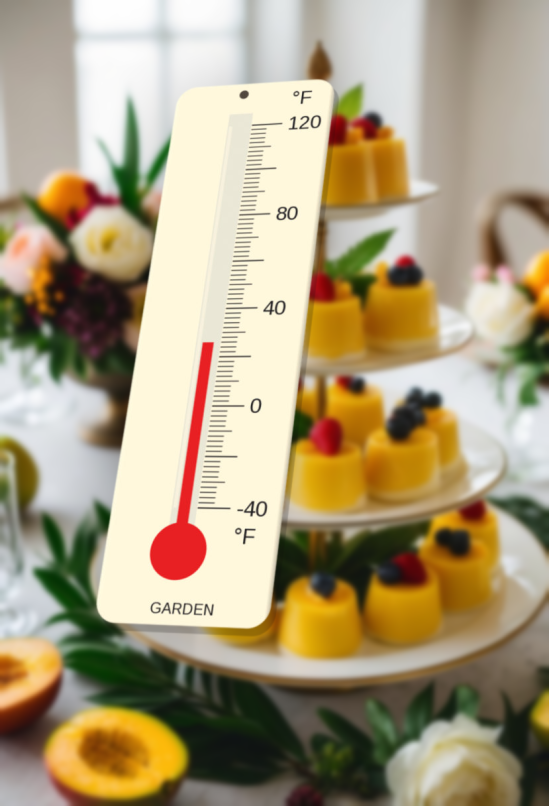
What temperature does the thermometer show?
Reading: 26 °F
